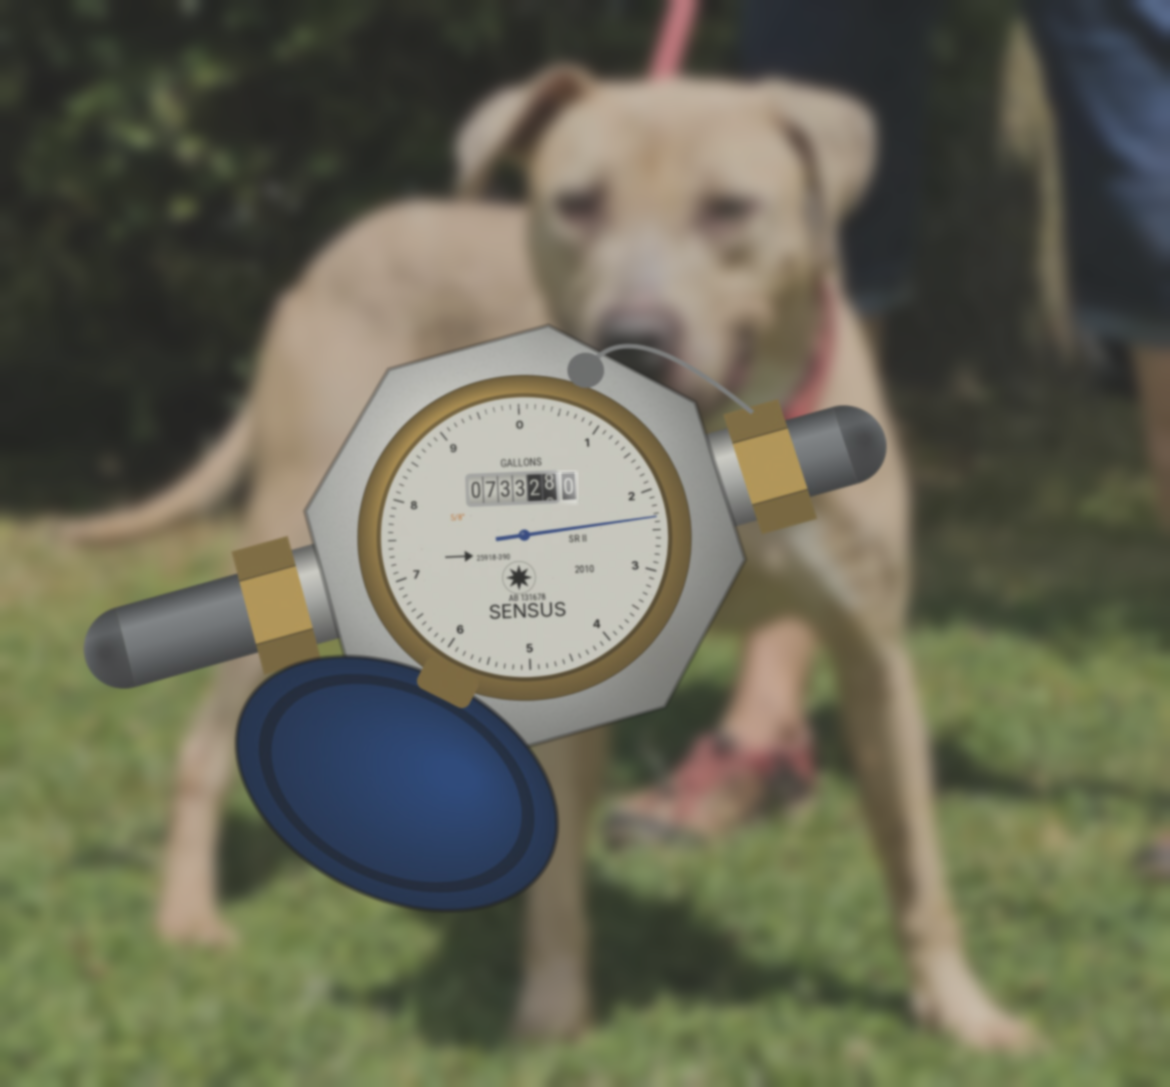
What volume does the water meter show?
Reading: 733282.3 gal
